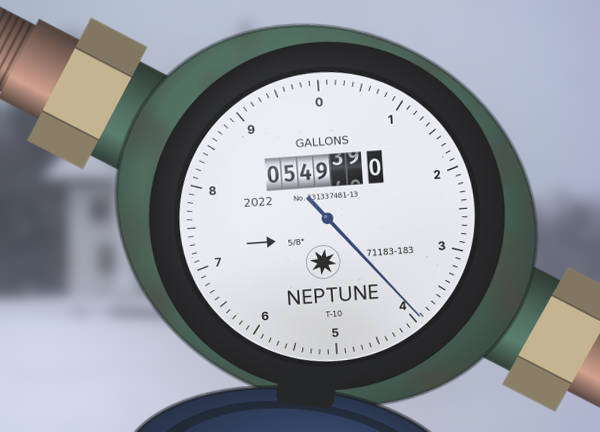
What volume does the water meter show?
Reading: 549393.9 gal
